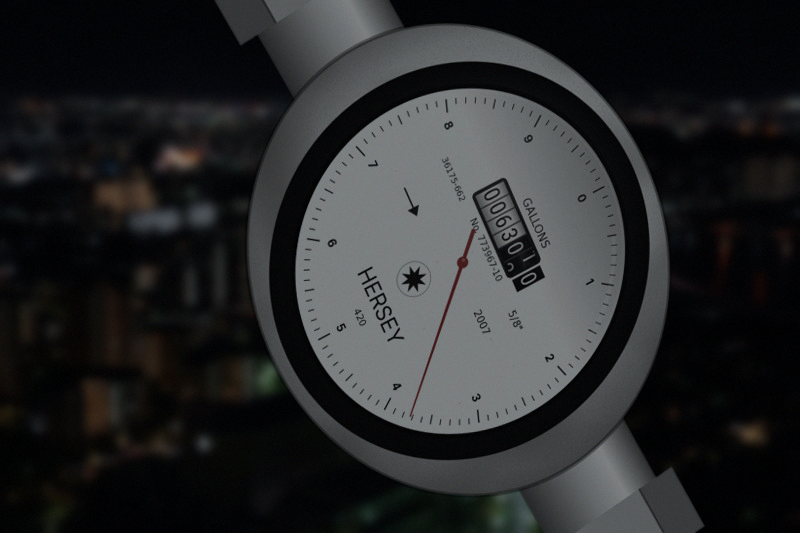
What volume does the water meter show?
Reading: 63013.7 gal
